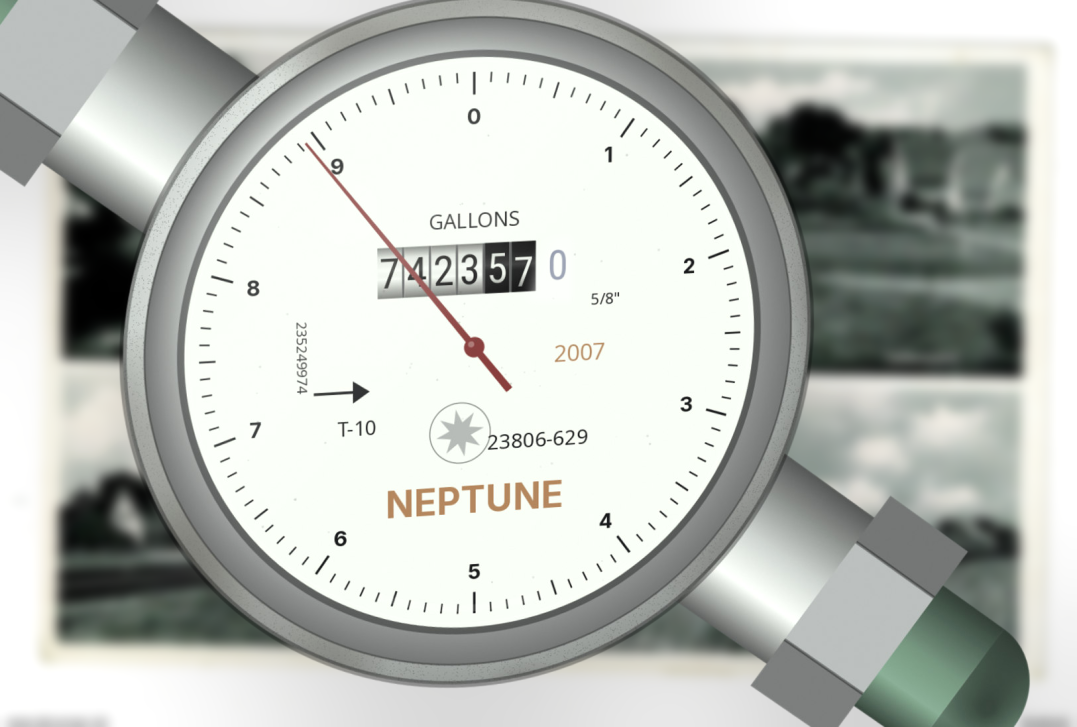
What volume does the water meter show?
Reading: 7423568.9 gal
